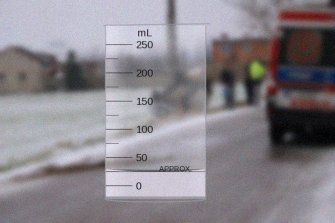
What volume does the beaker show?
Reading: 25 mL
